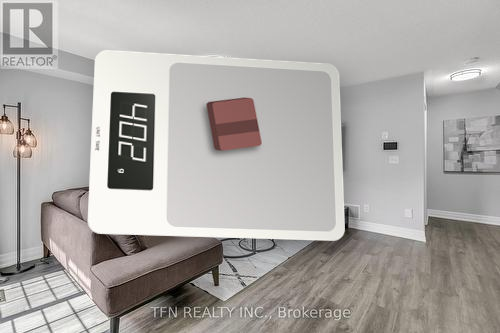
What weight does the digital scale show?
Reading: 402 g
